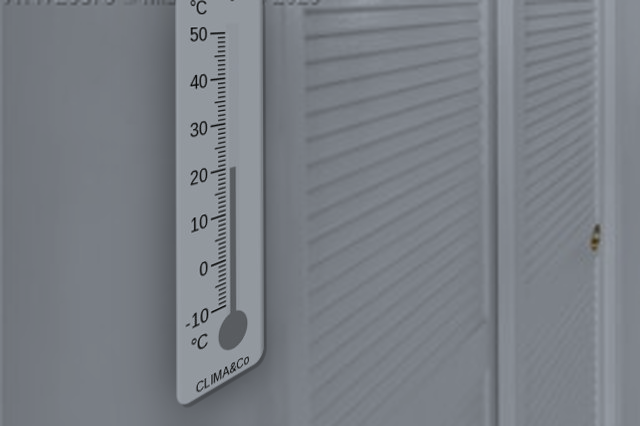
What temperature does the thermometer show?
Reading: 20 °C
